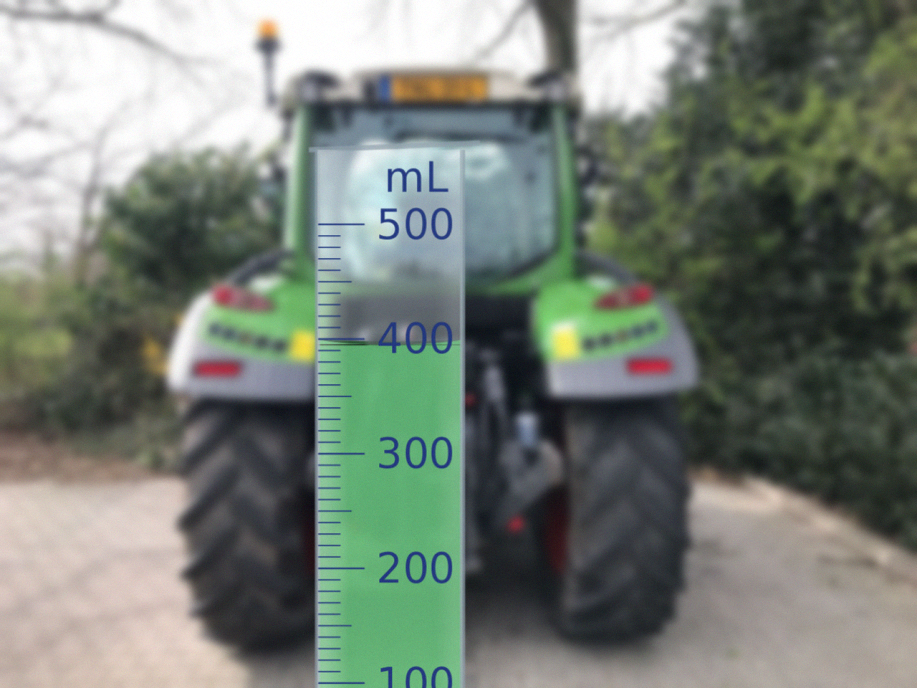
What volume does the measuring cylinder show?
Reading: 395 mL
